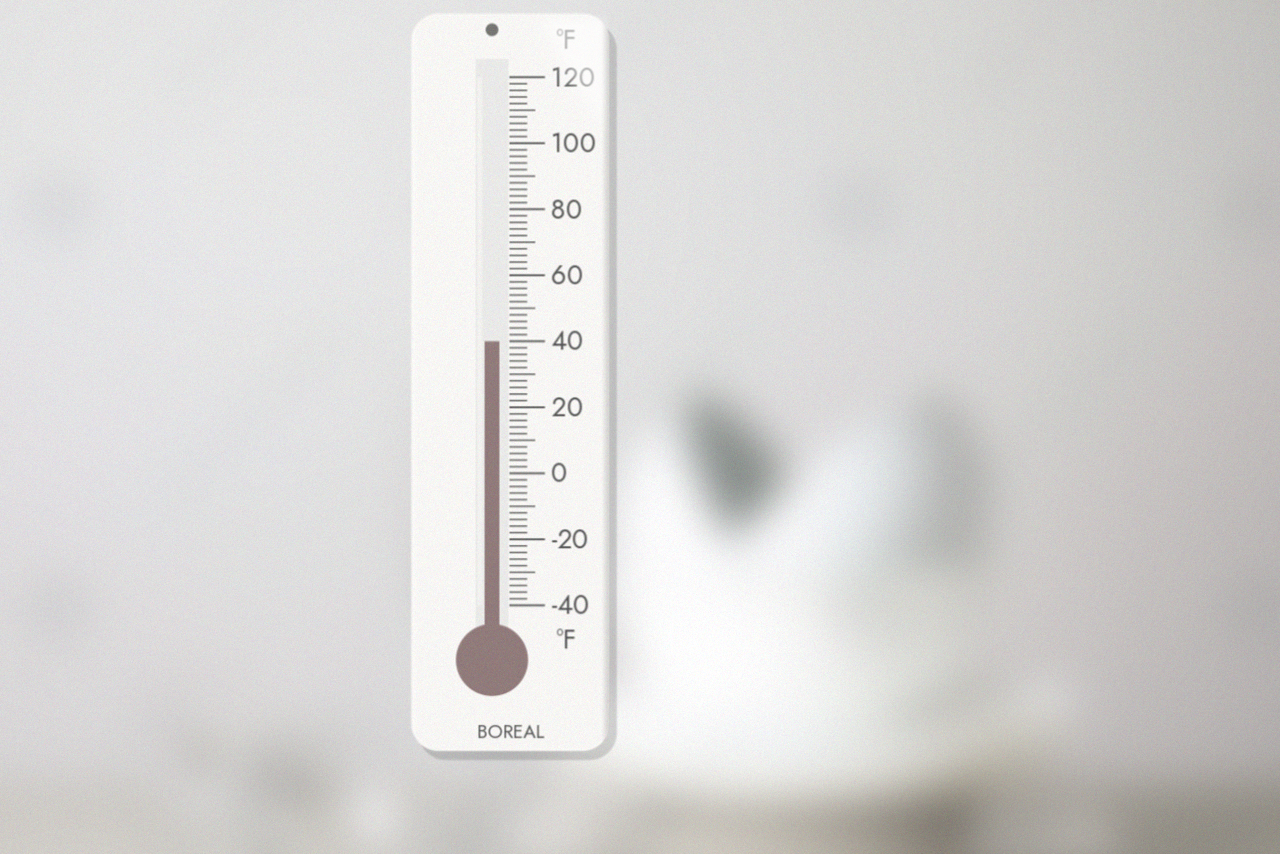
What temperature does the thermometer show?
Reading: 40 °F
